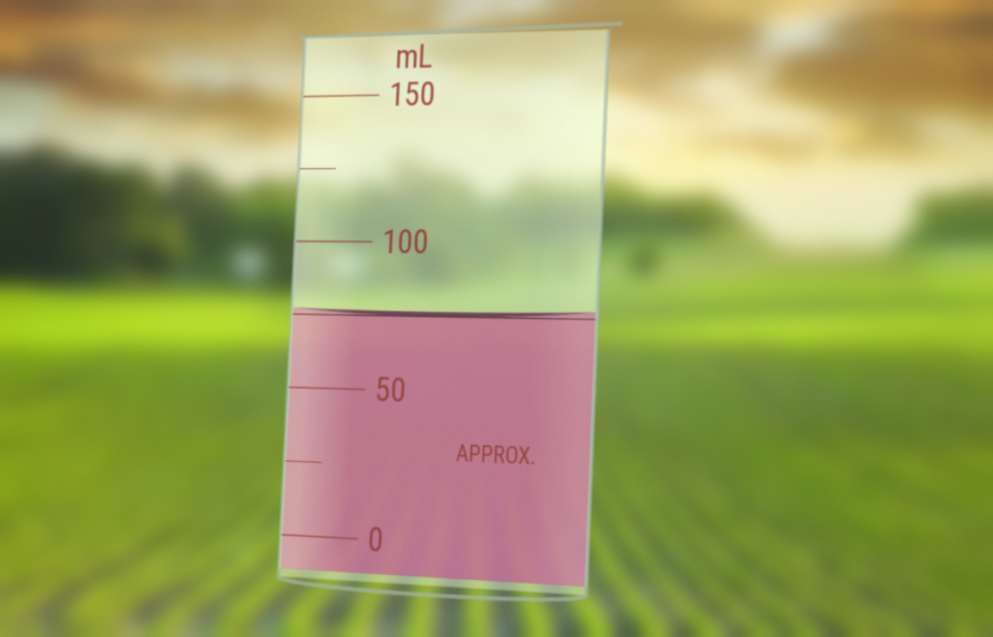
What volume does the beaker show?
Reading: 75 mL
